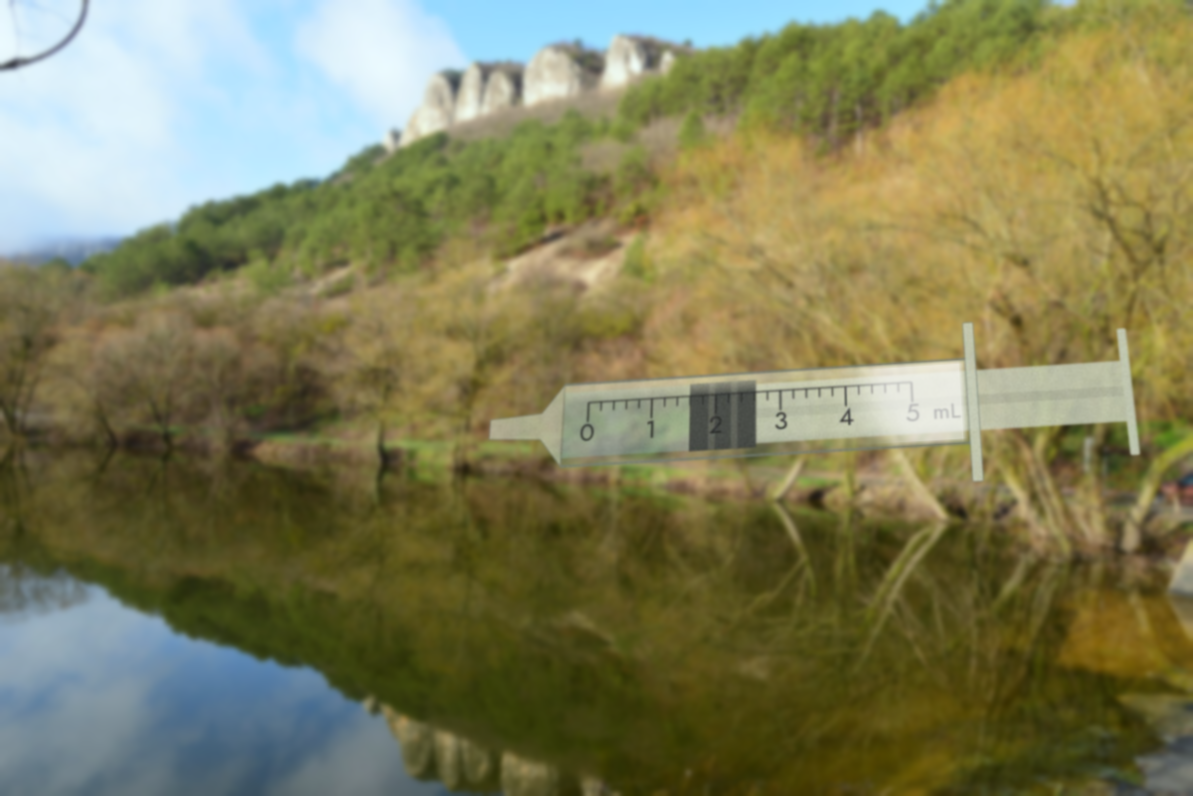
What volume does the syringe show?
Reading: 1.6 mL
